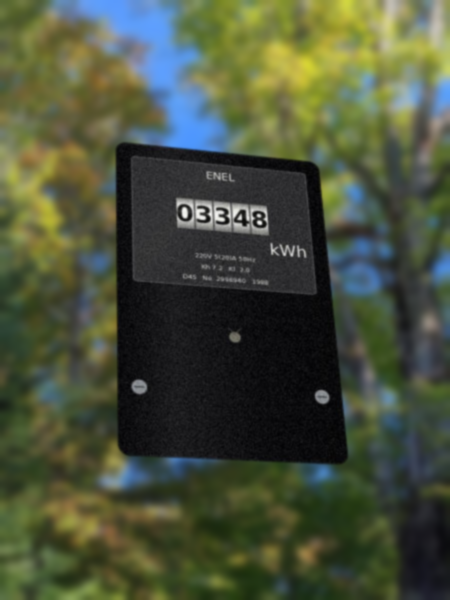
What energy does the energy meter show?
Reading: 3348 kWh
